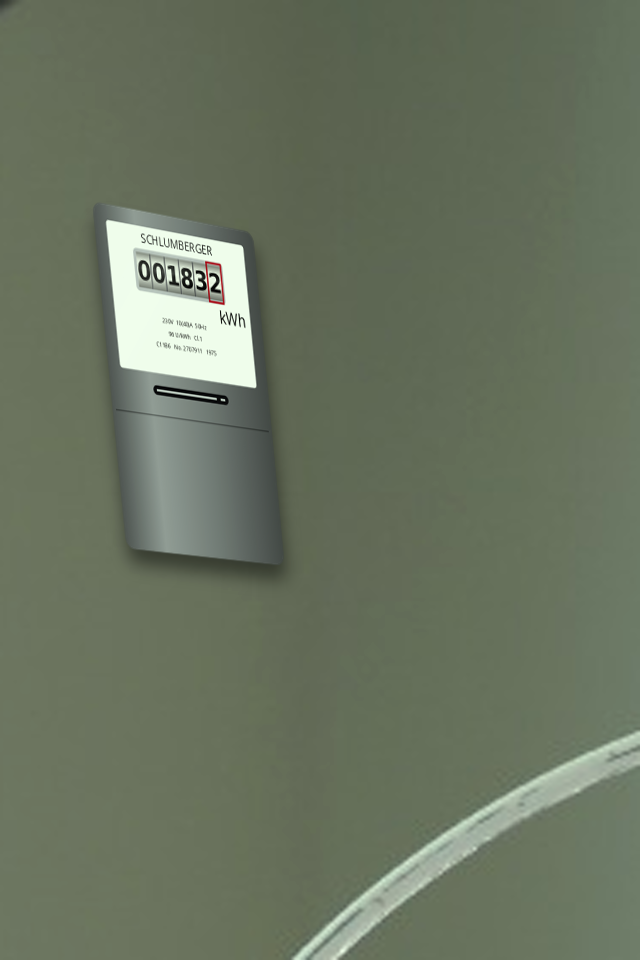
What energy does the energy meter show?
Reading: 183.2 kWh
